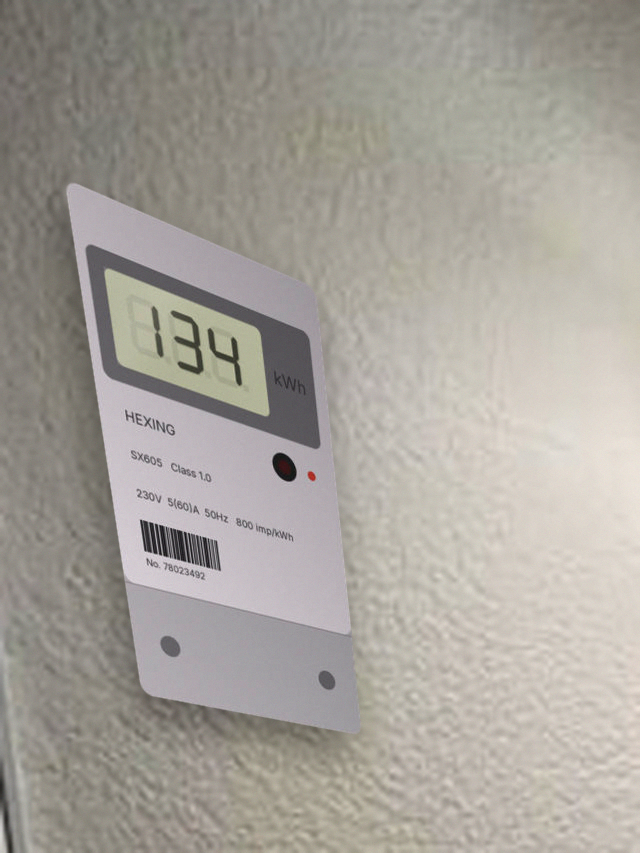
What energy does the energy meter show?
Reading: 134 kWh
